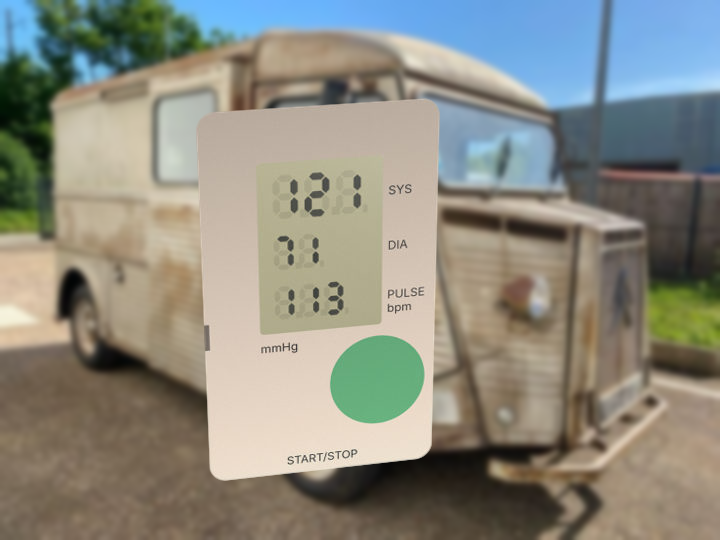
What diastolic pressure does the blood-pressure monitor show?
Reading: 71 mmHg
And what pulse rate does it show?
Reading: 113 bpm
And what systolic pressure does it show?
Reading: 121 mmHg
